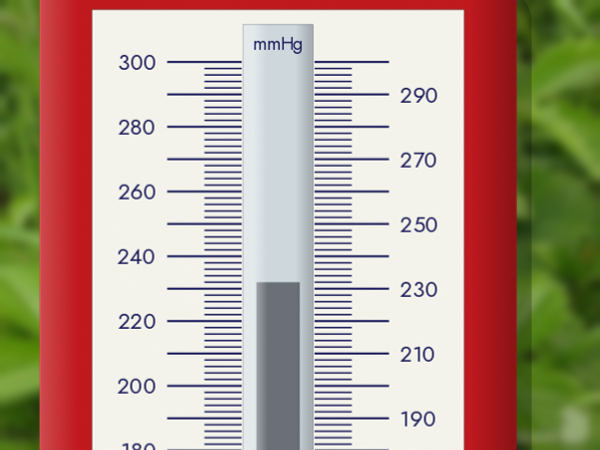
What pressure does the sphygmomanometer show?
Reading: 232 mmHg
